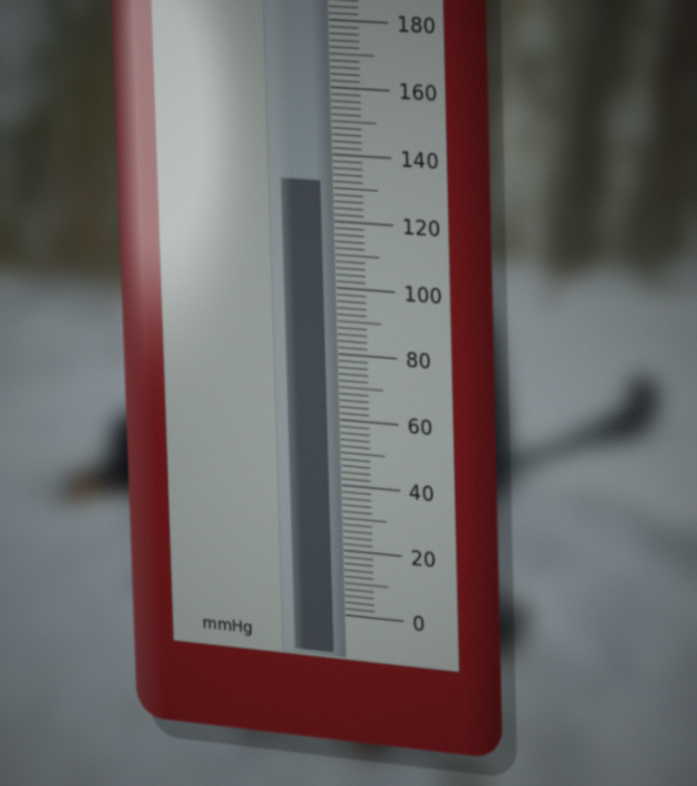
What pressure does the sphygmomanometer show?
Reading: 132 mmHg
